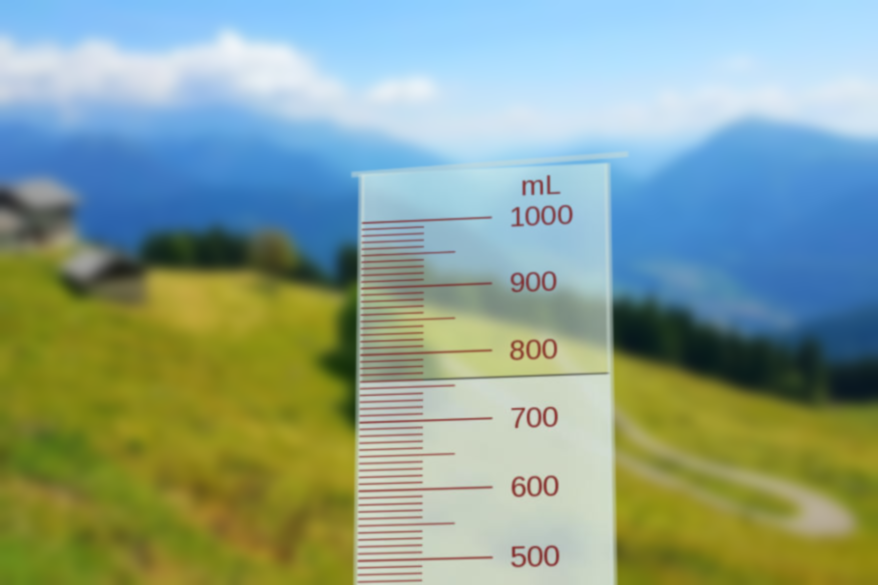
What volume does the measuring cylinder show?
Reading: 760 mL
